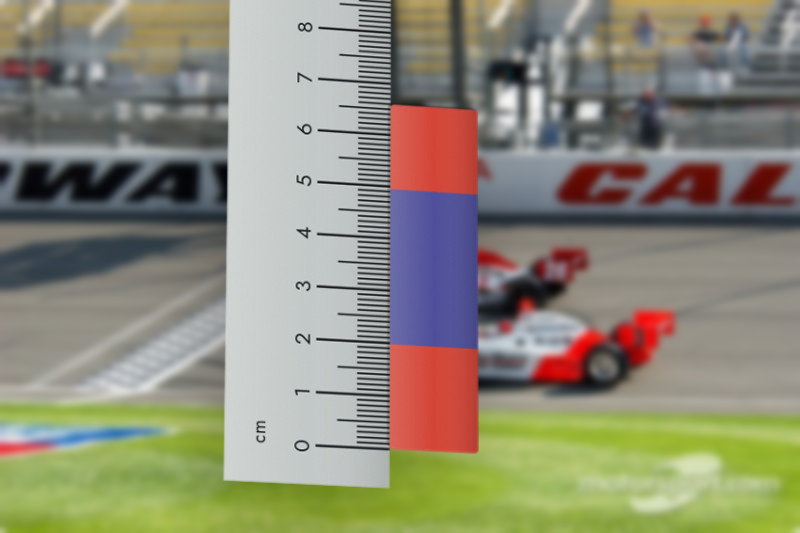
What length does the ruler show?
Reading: 6.6 cm
